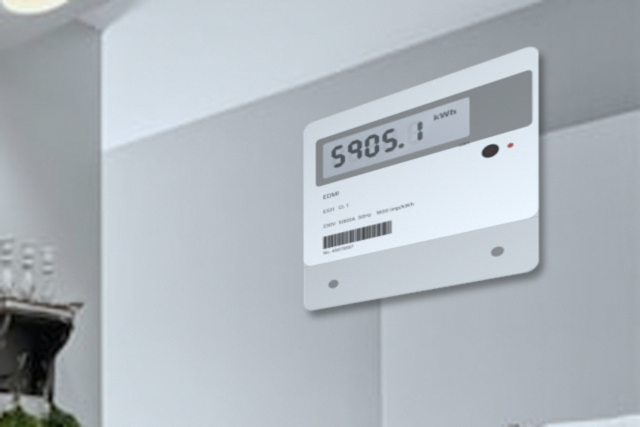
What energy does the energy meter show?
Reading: 5905.1 kWh
